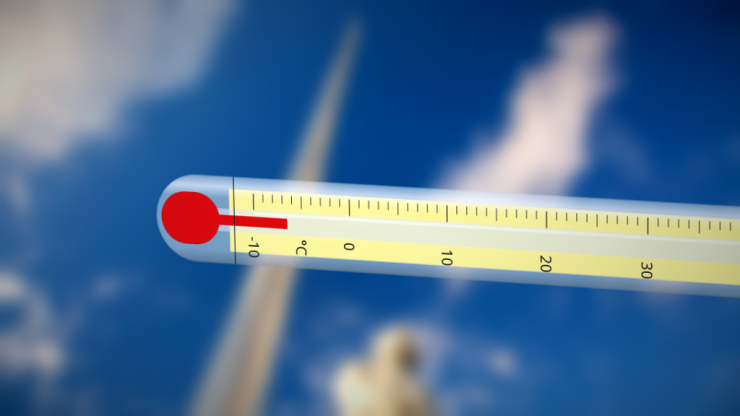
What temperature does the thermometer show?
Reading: -6.5 °C
